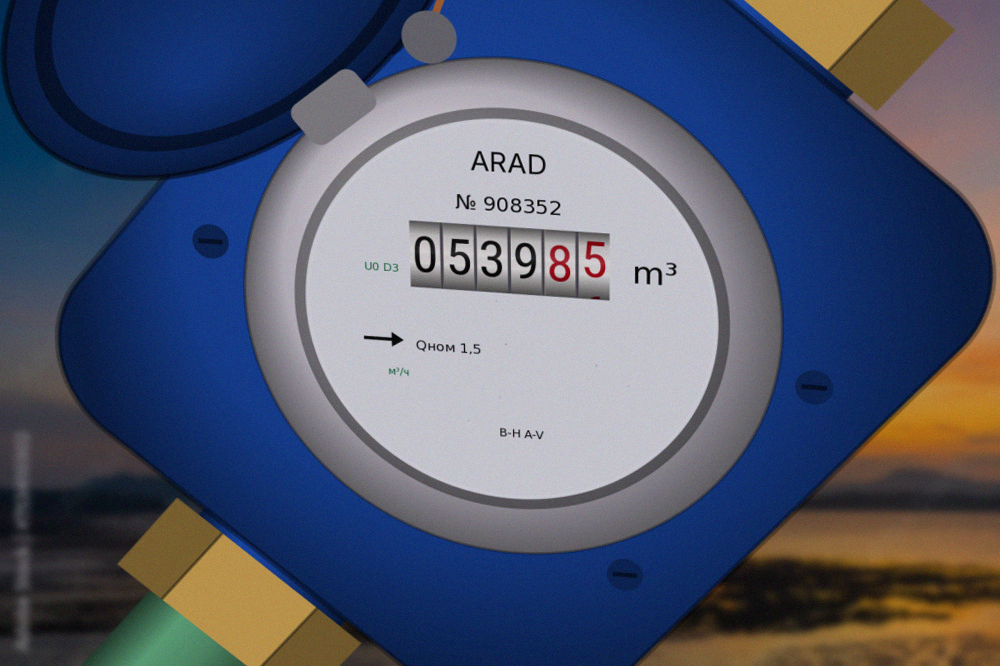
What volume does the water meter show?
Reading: 539.85 m³
